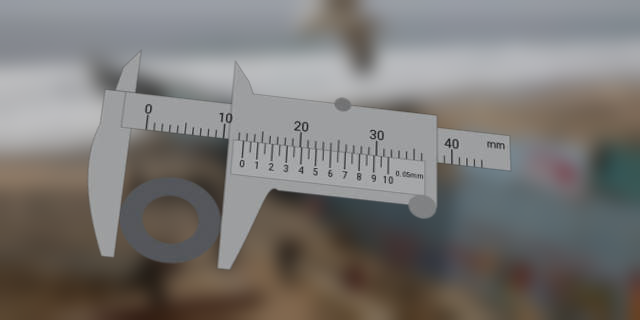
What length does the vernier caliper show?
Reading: 12.6 mm
